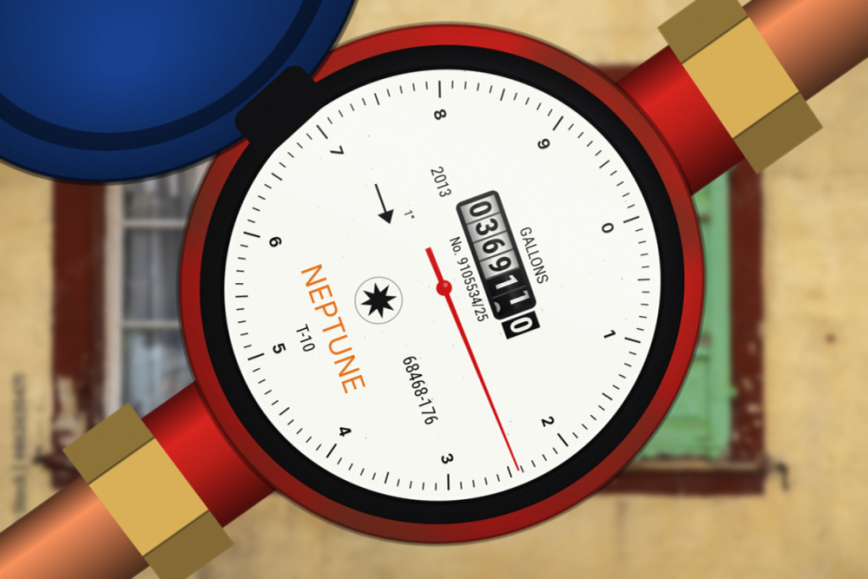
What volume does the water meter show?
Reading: 369112.4 gal
